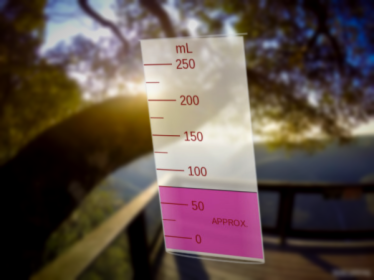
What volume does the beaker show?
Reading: 75 mL
